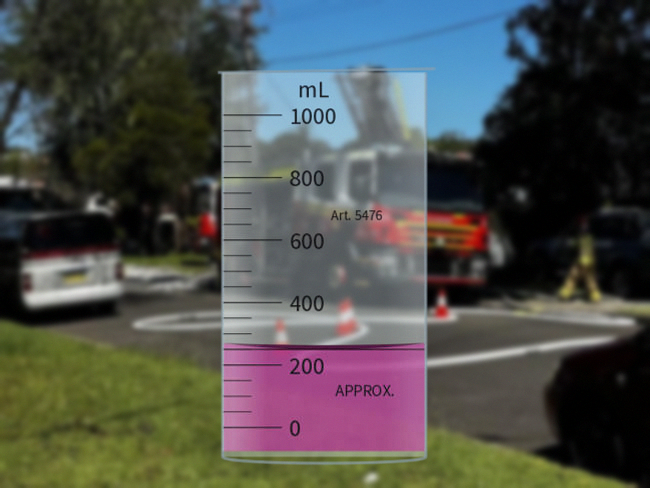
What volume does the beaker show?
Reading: 250 mL
